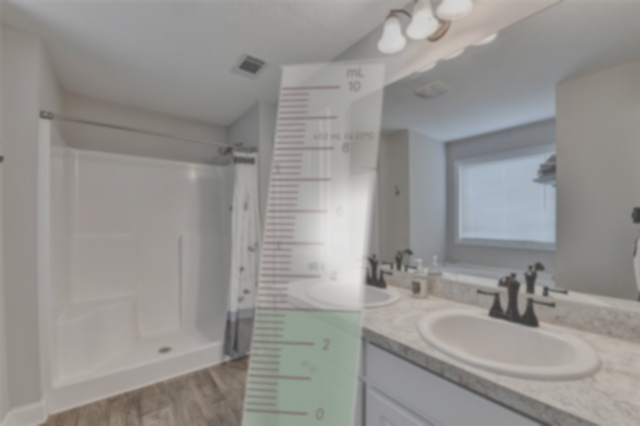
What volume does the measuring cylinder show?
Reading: 3 mL
